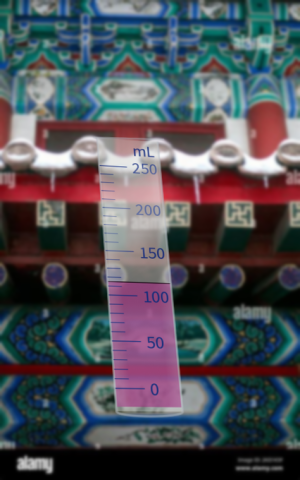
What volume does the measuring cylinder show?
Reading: 115 mL
